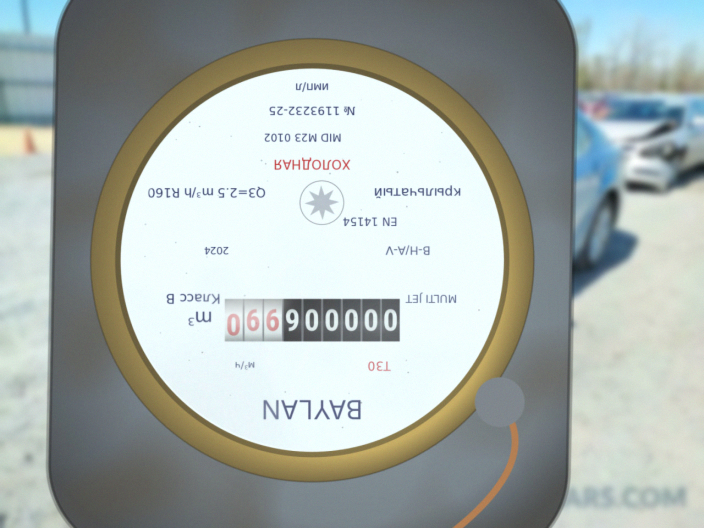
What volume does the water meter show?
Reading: 6.990 m³
